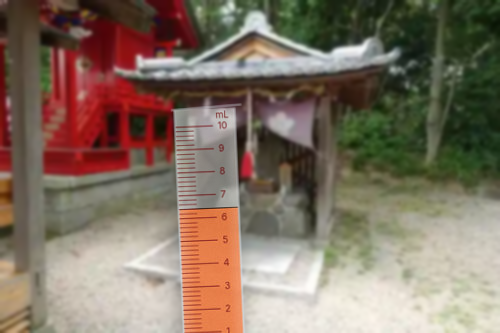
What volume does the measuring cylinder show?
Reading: 6.4 mL
